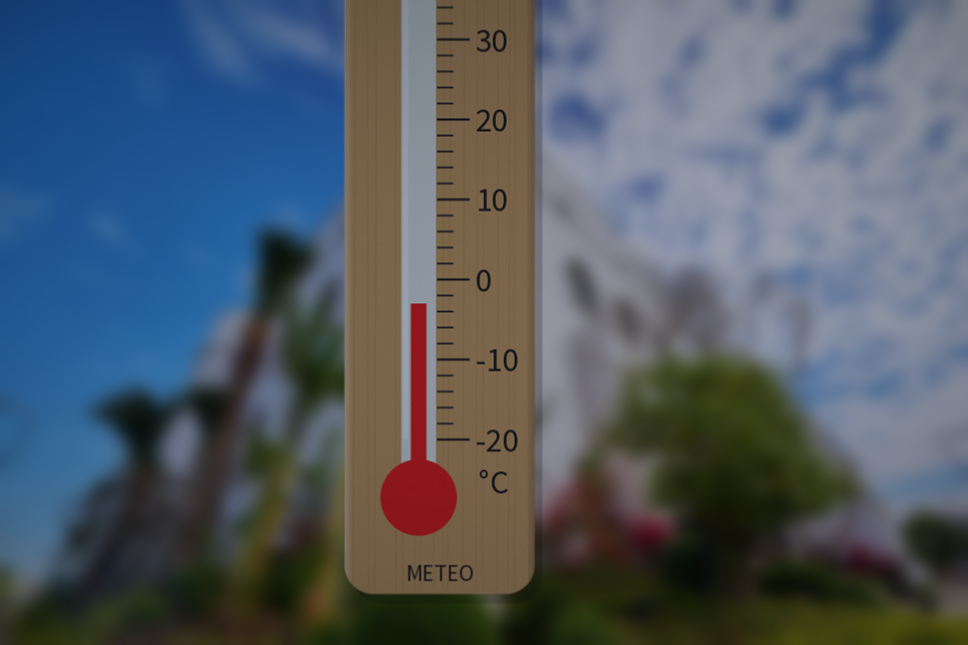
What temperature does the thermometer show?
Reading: -3 °C
